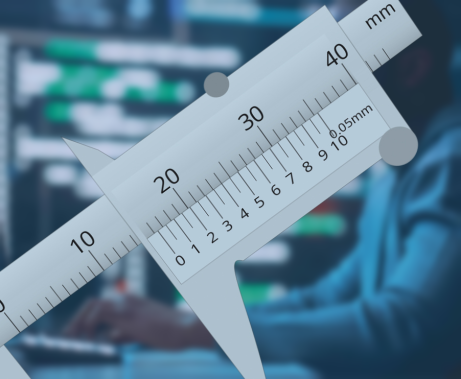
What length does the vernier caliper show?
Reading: 16.4 mm
